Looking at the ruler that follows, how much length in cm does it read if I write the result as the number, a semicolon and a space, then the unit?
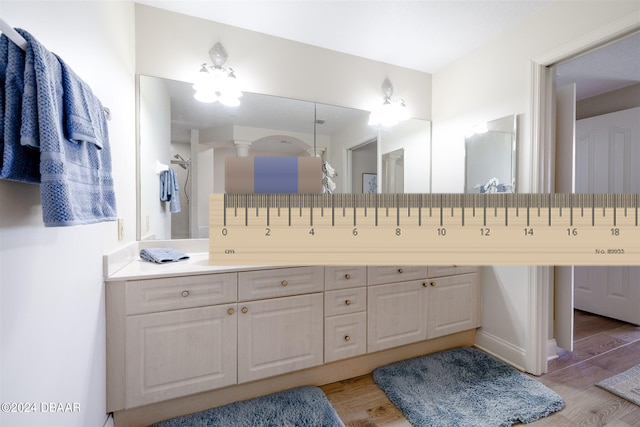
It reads 4.5; cm
